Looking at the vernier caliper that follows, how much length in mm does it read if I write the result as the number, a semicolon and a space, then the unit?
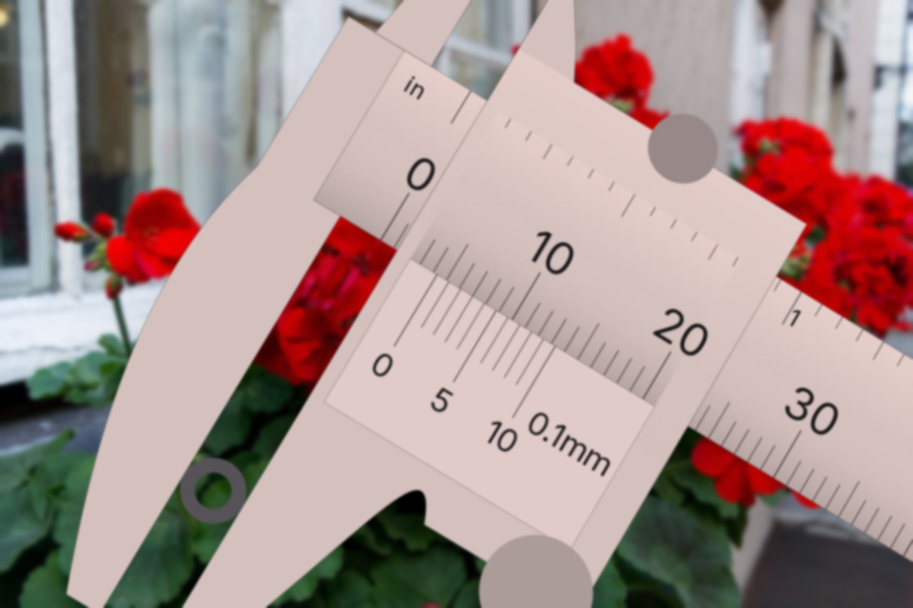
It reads 4.3; mm
